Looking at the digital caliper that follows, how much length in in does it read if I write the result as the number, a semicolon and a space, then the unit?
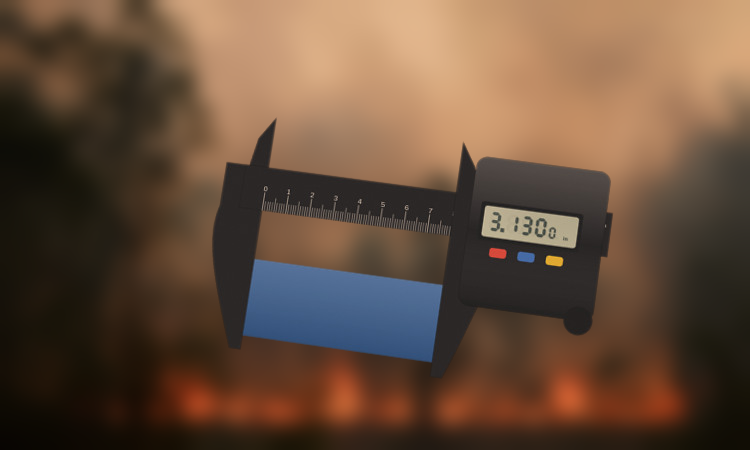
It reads 3.1300; in
